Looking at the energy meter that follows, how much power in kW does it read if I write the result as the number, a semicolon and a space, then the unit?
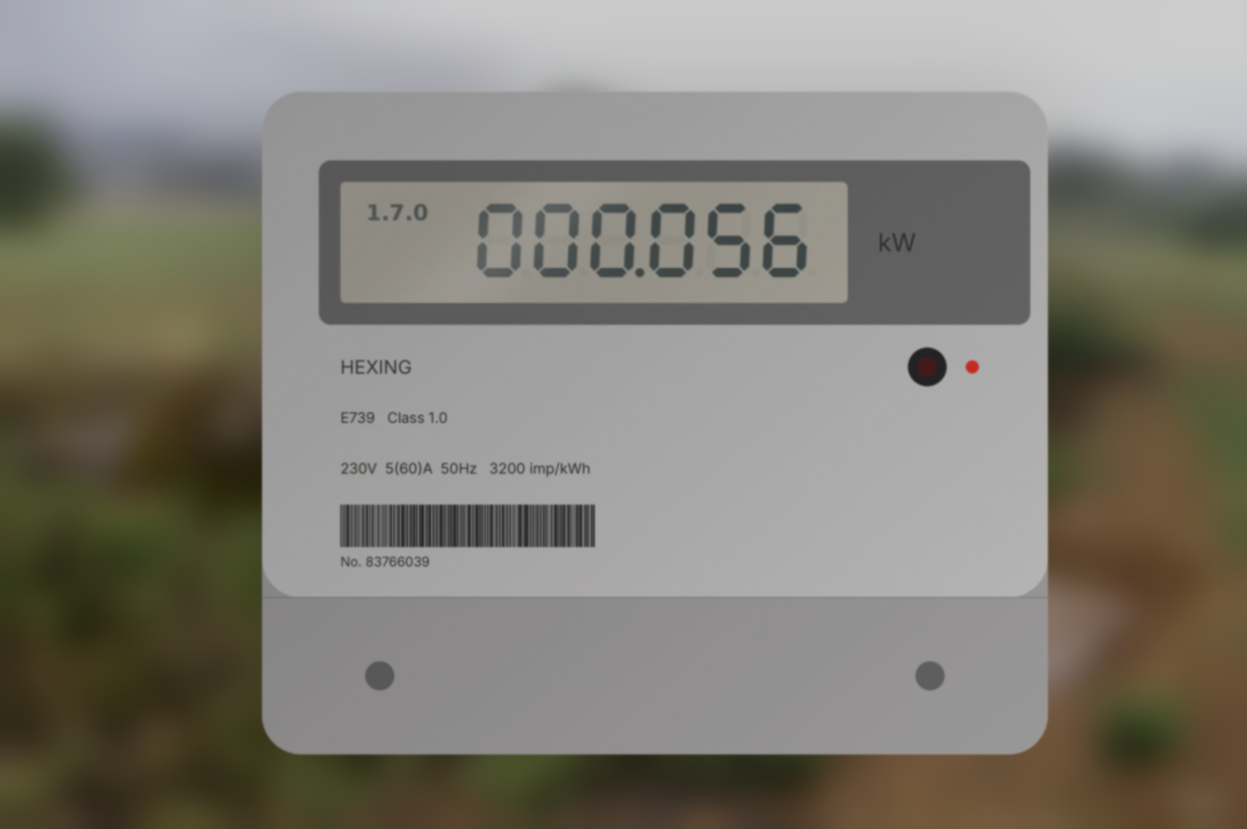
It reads 0.056; kW
